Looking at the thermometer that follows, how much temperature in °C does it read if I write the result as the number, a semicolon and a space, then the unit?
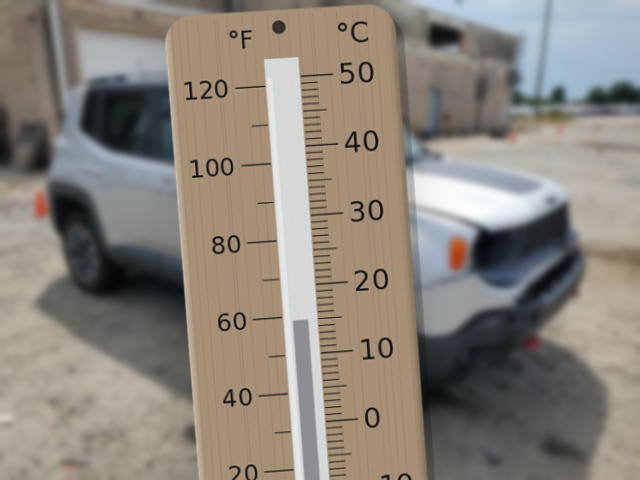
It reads 15; °C
